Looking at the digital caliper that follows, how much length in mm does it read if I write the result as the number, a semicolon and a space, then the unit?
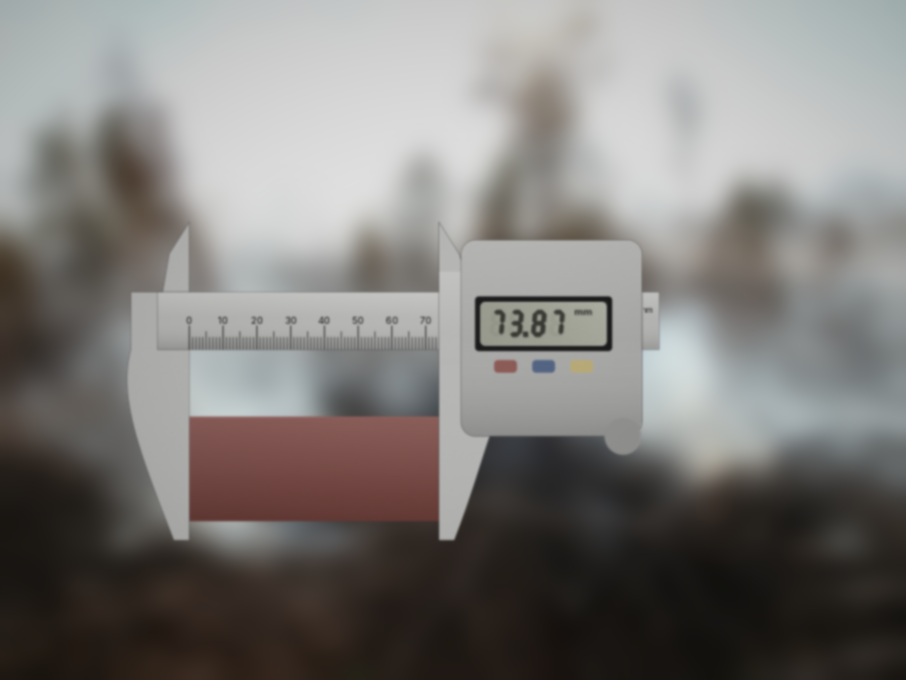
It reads 73.87; mm
